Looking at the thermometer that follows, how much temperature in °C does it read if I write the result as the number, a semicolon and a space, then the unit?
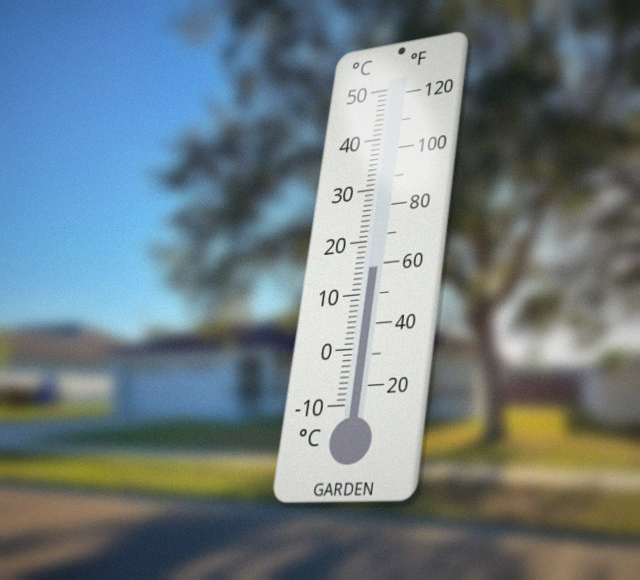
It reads 15; °C
